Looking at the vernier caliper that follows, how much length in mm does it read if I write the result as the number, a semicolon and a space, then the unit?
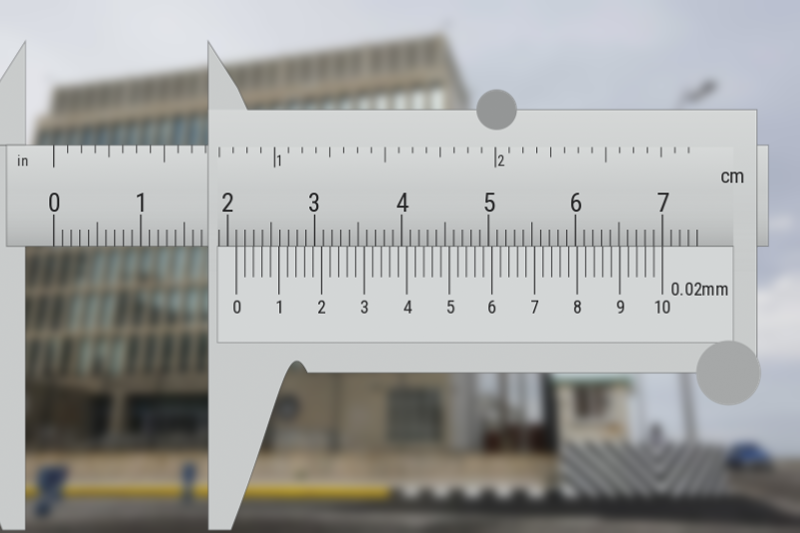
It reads 21.0; mm
